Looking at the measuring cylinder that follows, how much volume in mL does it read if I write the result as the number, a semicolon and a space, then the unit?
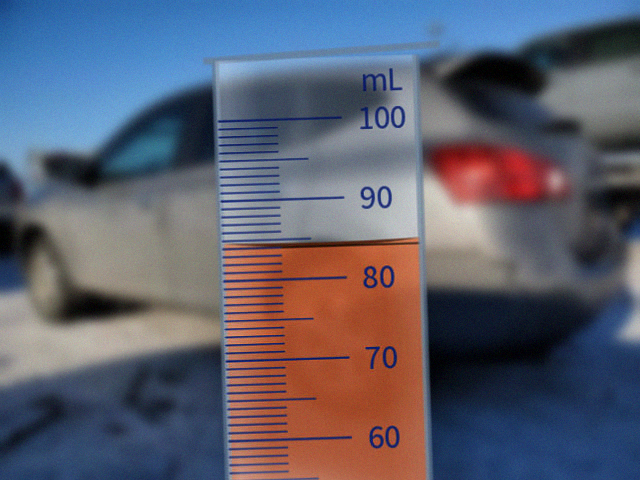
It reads 84; mL
